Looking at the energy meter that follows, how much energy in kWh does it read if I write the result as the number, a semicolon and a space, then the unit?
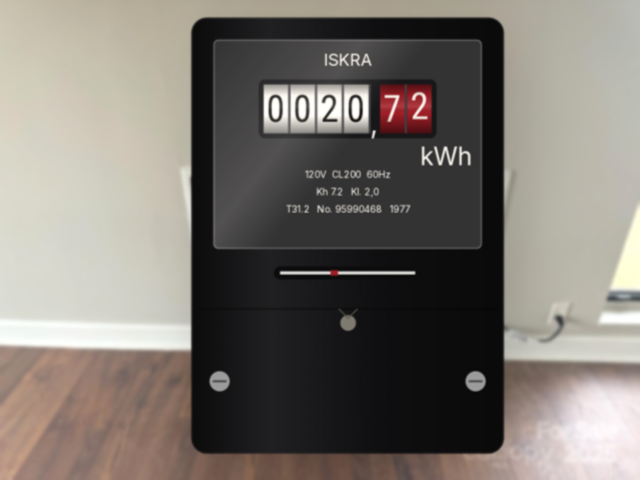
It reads 20.72; kWh
